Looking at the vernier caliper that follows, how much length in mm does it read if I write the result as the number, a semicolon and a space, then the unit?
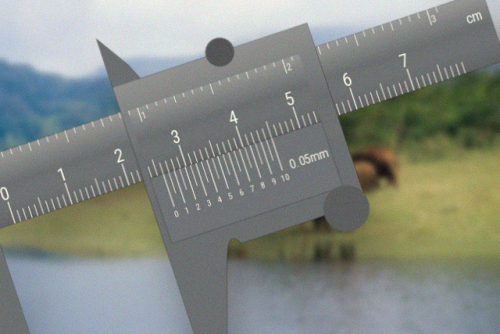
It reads 26.0; mm
